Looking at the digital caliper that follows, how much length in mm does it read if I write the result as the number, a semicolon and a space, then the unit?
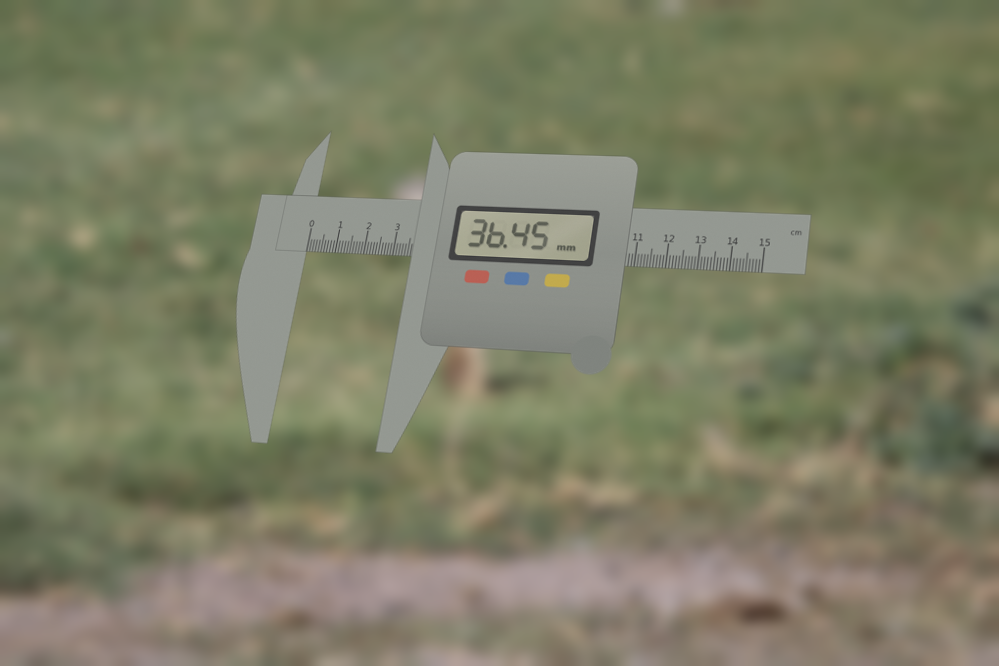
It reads 36.45; mm
